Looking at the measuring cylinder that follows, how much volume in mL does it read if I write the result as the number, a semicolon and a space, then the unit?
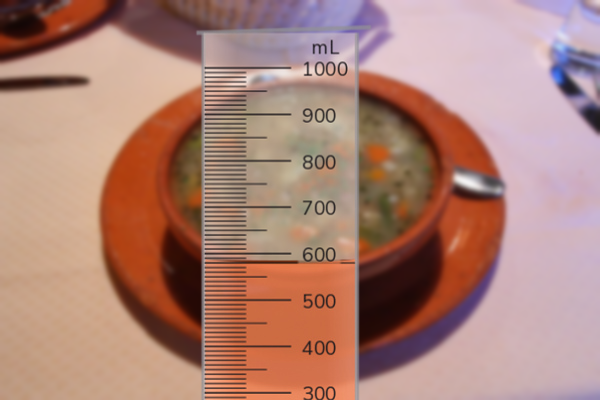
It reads 580; mL
